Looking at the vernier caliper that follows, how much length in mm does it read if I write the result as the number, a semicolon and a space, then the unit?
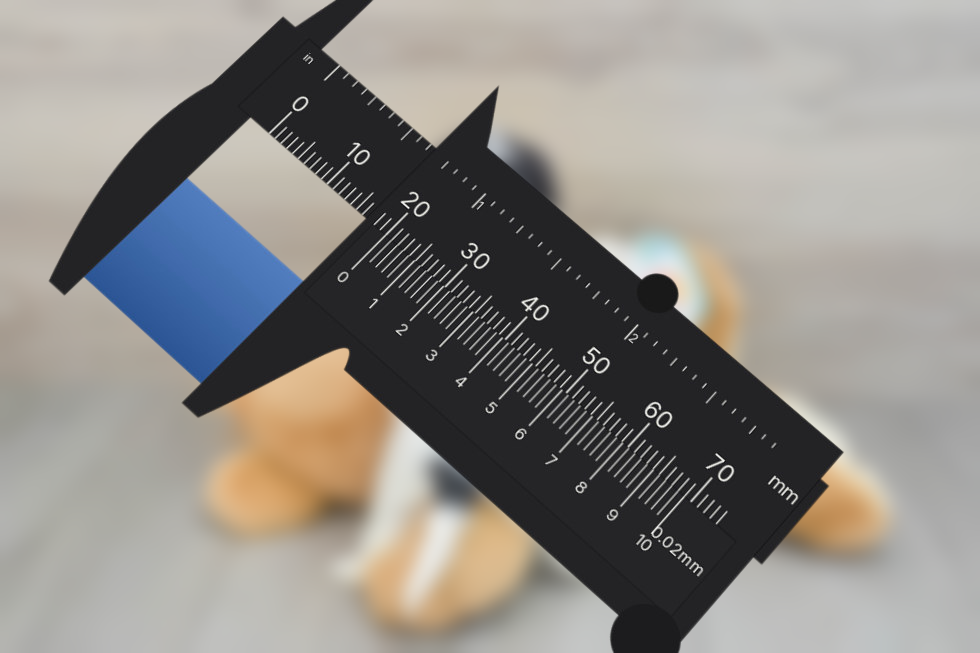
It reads 20.0; mm
